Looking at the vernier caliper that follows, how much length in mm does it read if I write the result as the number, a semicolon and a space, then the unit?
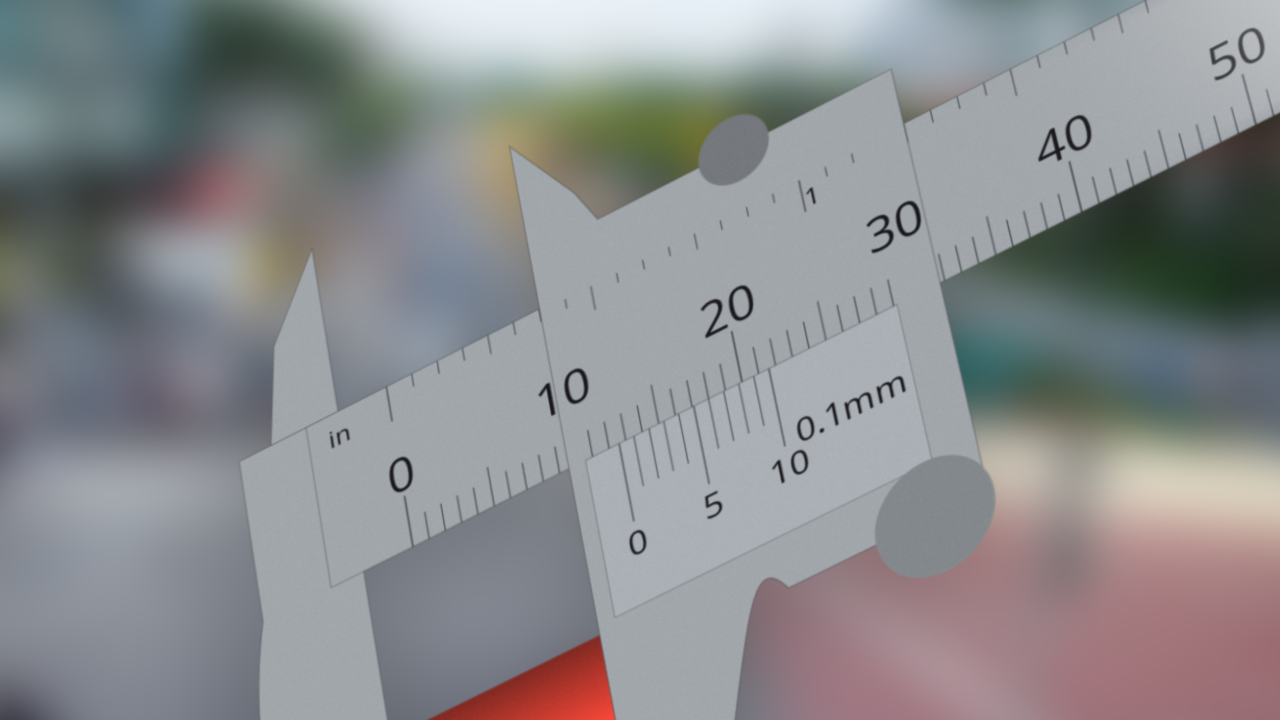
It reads 12.6; mm
